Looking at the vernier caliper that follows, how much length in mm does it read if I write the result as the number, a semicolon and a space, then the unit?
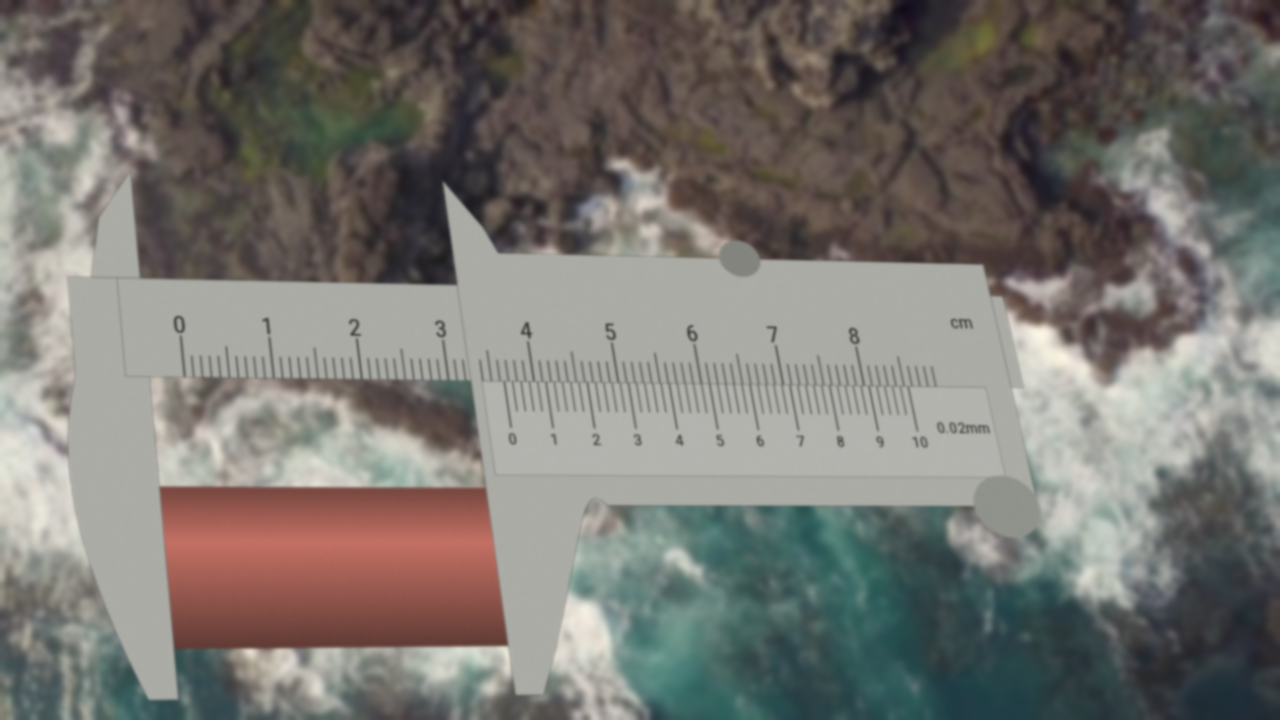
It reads 36.5; mm
